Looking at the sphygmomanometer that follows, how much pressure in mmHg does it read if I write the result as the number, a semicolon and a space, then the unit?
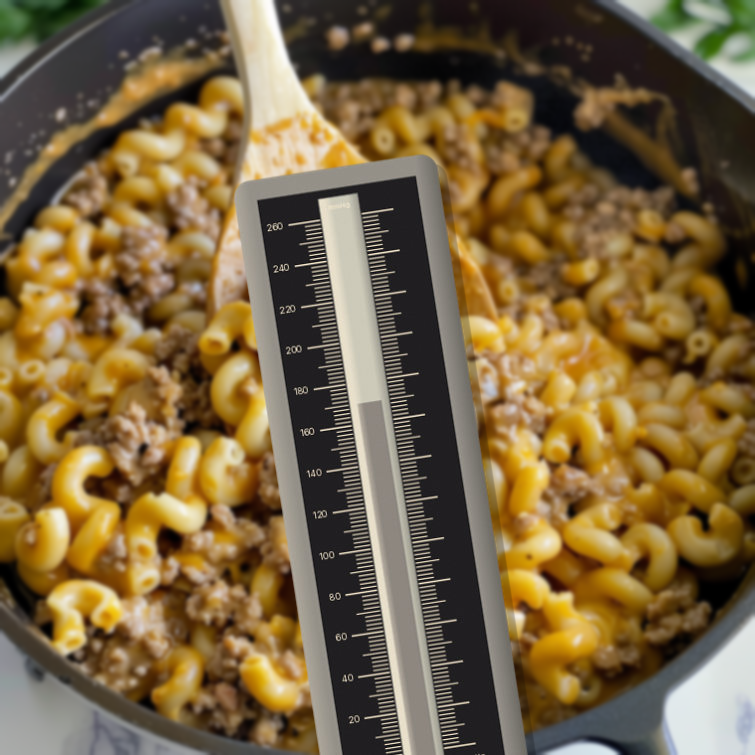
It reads 170; mmHg
